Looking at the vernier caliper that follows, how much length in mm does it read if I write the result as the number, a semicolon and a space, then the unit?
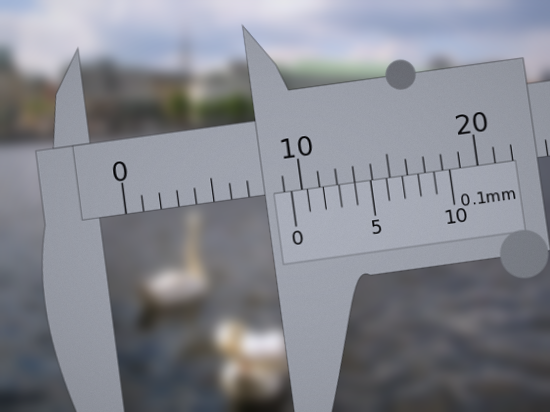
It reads 9.4; mm
